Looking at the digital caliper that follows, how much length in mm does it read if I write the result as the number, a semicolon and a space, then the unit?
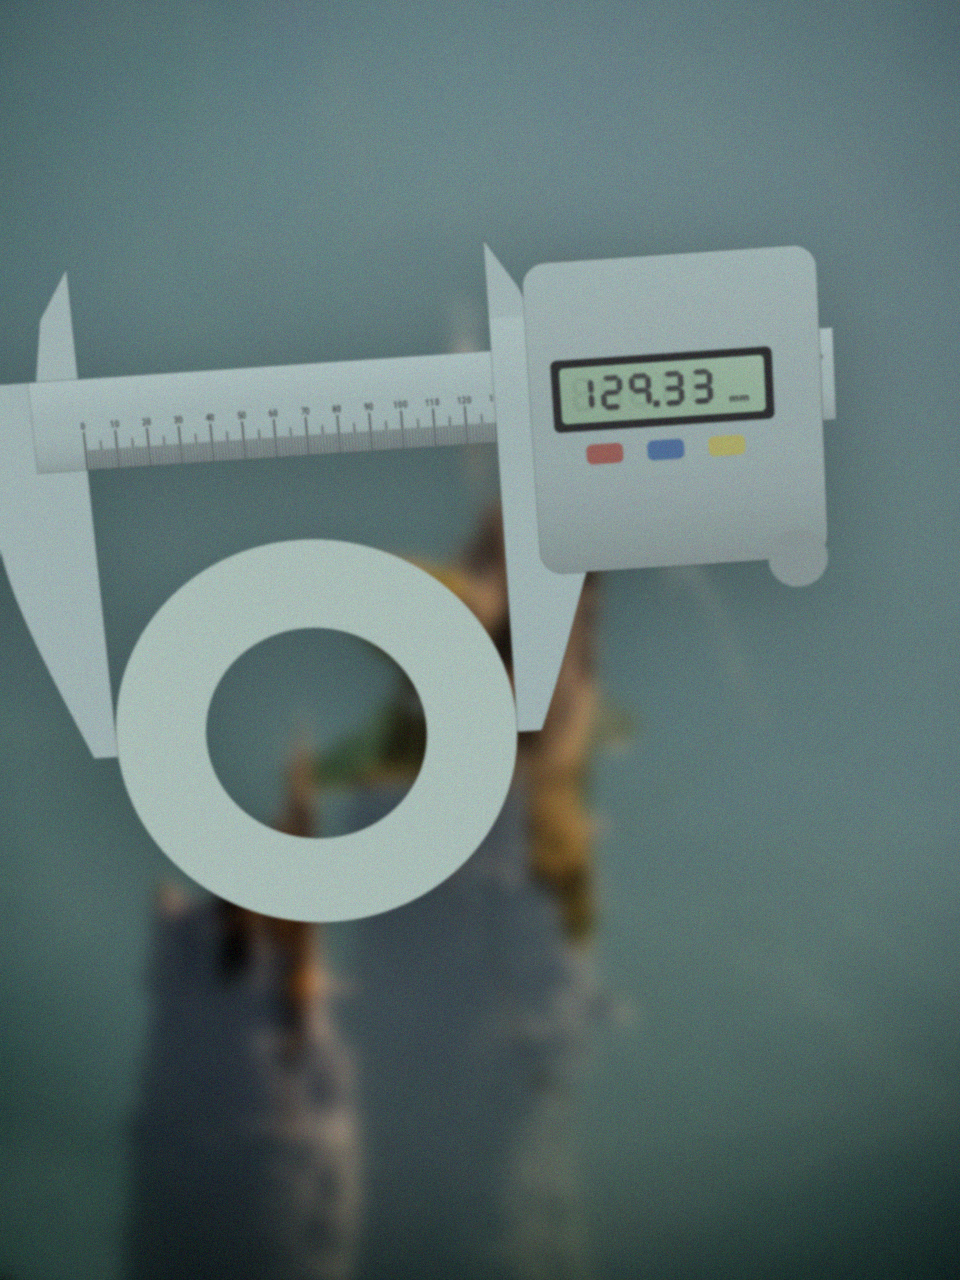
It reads 129.33; mm
